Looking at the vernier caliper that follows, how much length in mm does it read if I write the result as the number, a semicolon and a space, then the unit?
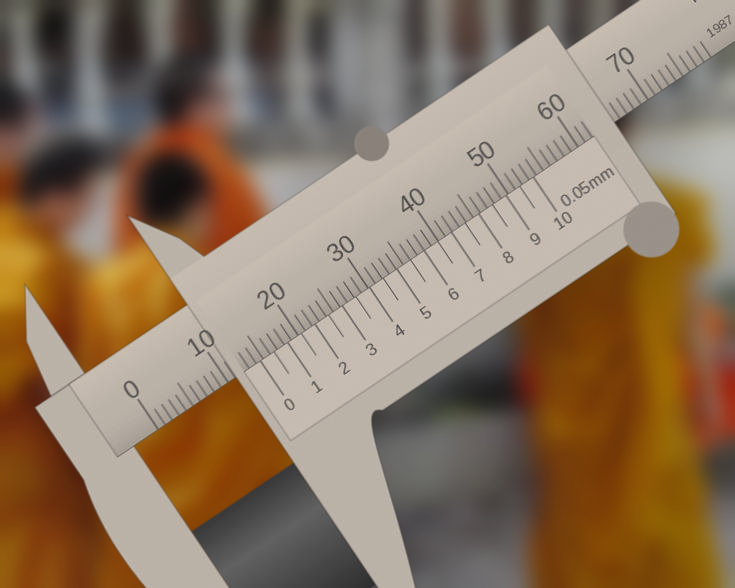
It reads 14.6; mm
